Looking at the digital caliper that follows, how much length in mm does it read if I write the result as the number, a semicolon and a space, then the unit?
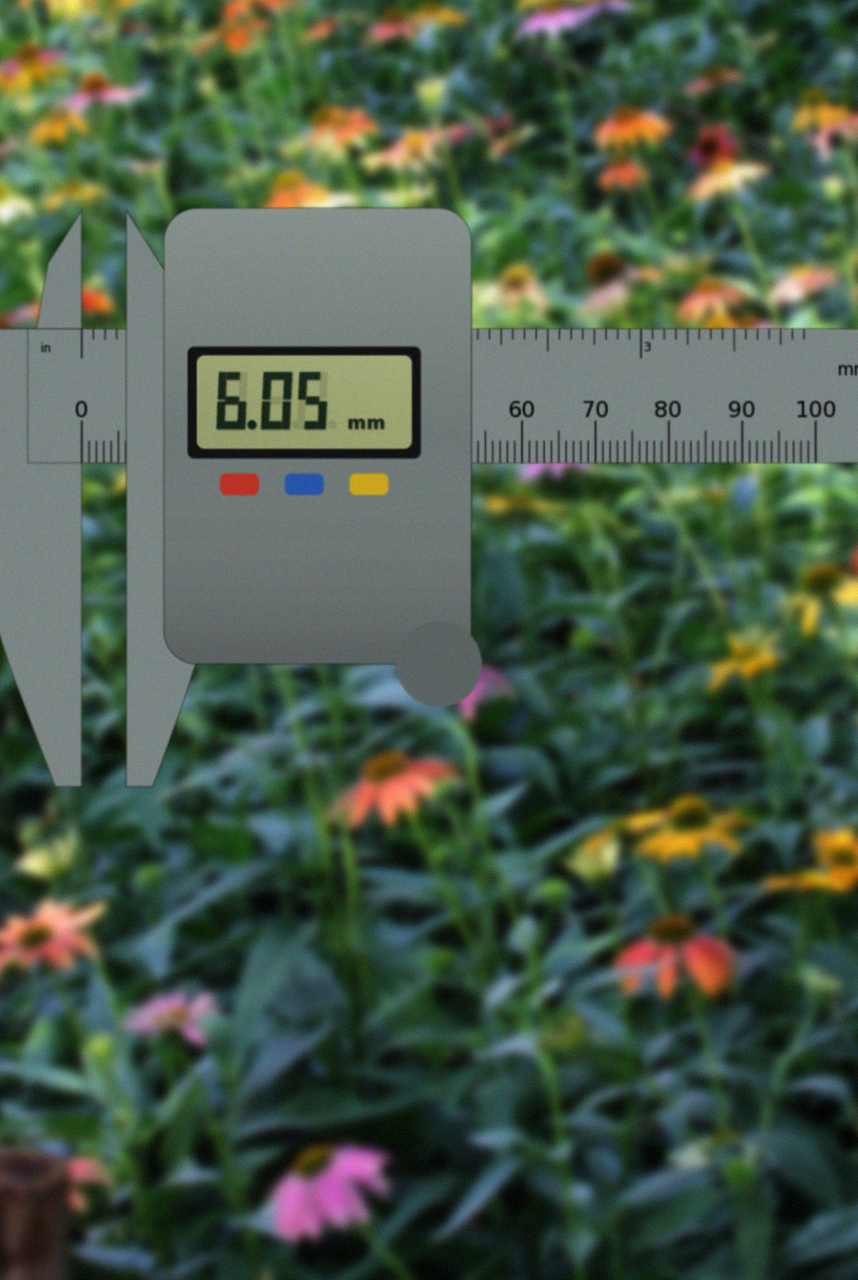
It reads 6.05; mm
